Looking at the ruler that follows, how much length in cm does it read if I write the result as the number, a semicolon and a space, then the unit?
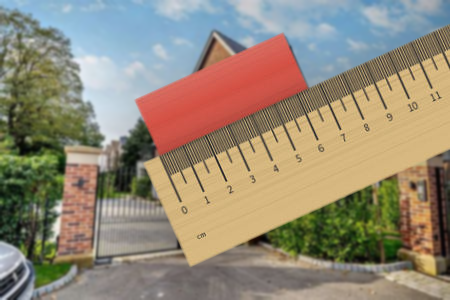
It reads 6.5; cm
